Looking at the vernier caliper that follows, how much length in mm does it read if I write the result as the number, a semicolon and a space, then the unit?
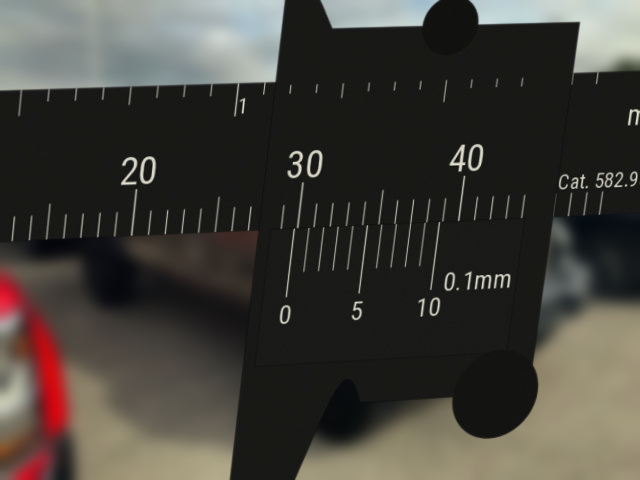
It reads 29.8; mm
